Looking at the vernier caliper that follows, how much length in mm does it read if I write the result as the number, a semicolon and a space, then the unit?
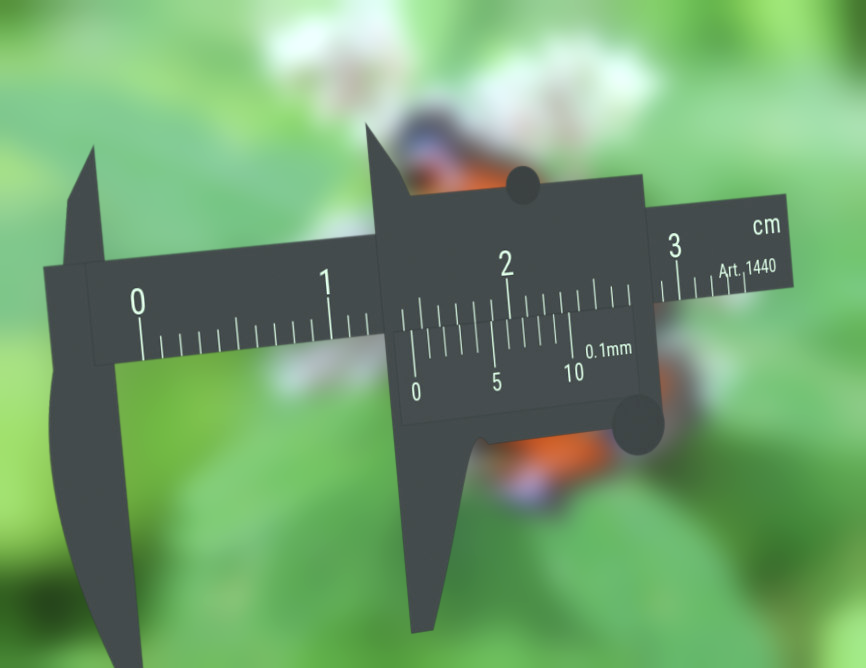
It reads 14.4; mm
